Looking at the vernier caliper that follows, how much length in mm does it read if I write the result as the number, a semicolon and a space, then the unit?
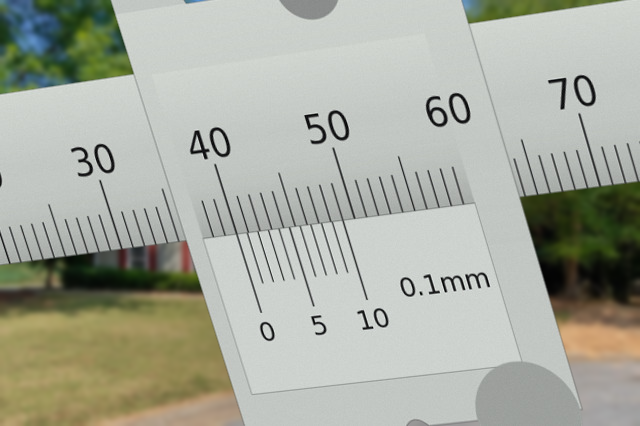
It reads 40.0; mm
